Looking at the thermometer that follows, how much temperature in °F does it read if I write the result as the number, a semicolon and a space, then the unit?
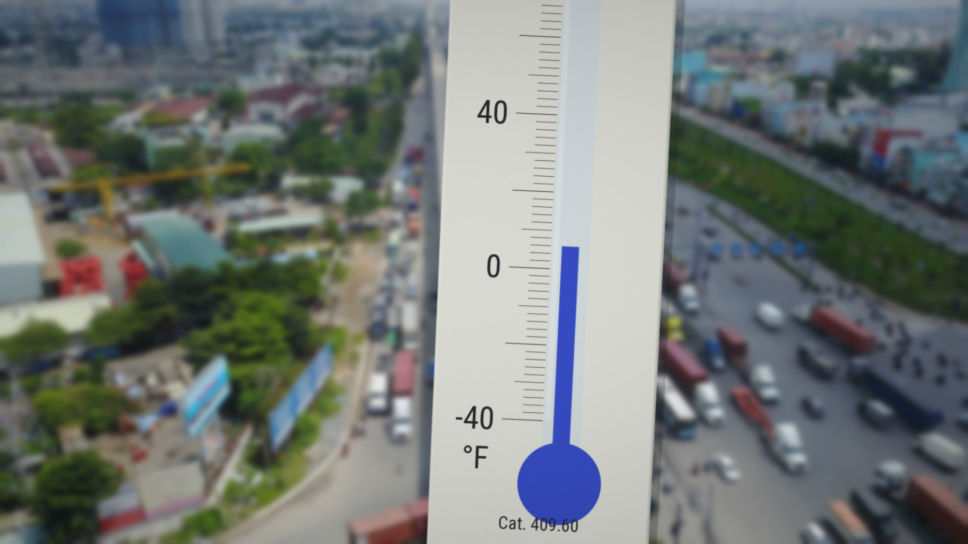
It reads 6; °F
